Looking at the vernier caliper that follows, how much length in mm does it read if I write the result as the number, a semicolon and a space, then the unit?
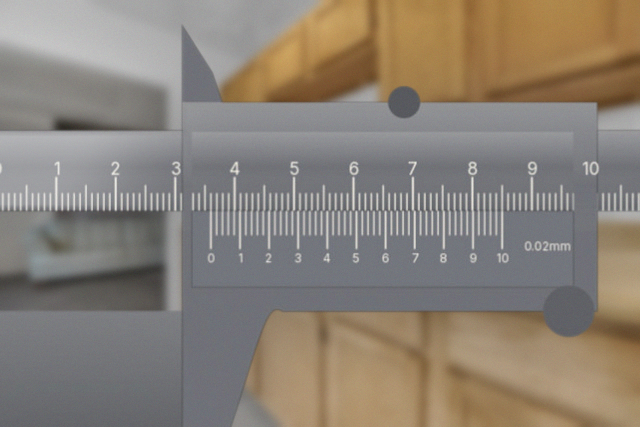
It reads 36.0; mm
